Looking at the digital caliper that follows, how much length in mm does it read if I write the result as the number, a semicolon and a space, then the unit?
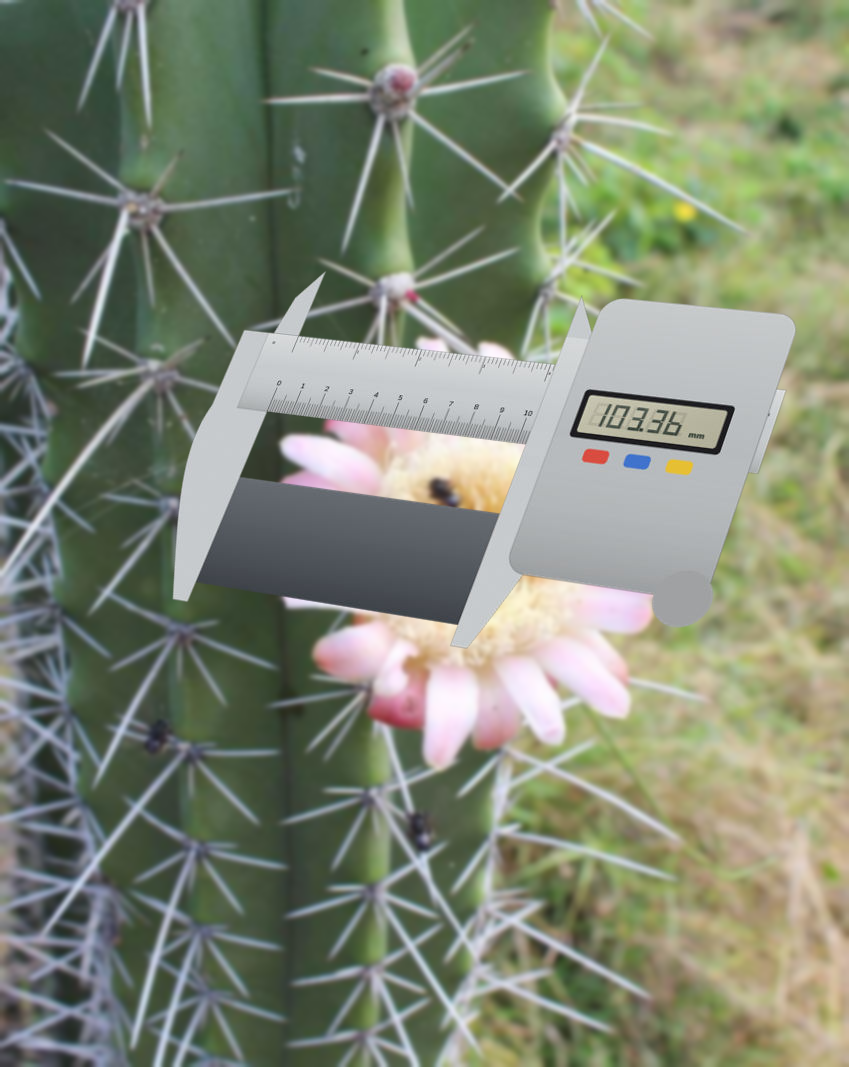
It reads 103.36; mm
